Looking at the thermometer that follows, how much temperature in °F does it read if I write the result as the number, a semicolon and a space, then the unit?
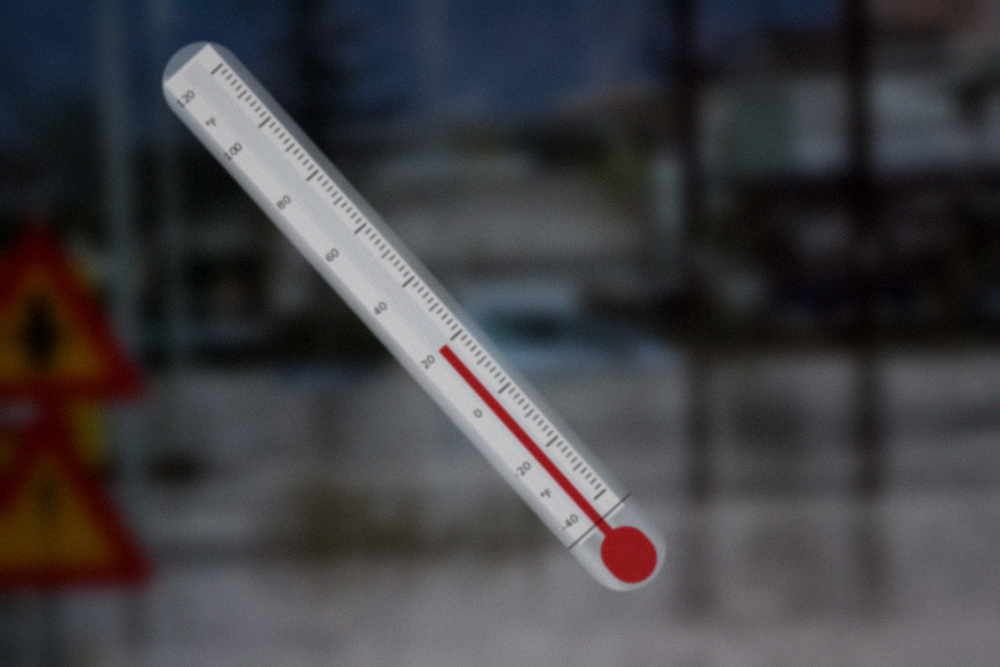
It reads 20; °F
